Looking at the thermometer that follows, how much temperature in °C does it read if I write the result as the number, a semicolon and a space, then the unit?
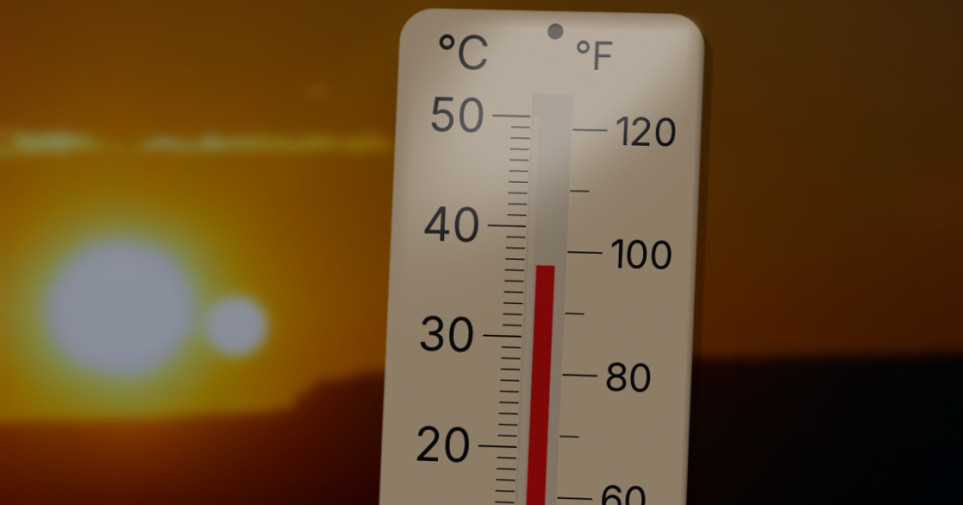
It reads 36.5; °C
